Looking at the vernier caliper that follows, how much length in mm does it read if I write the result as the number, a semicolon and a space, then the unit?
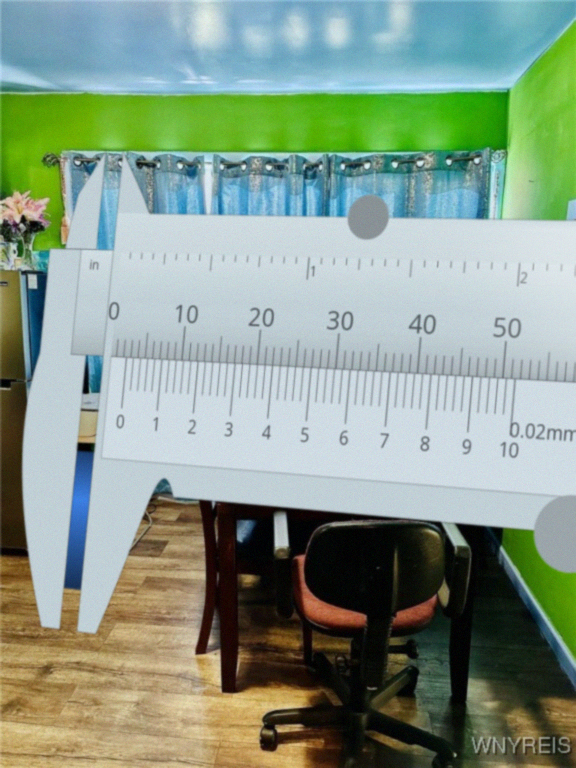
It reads 2.4; mm
